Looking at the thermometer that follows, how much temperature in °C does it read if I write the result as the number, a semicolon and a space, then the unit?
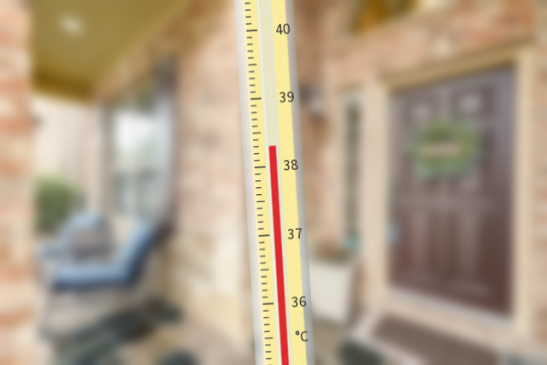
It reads 38.3; °C
